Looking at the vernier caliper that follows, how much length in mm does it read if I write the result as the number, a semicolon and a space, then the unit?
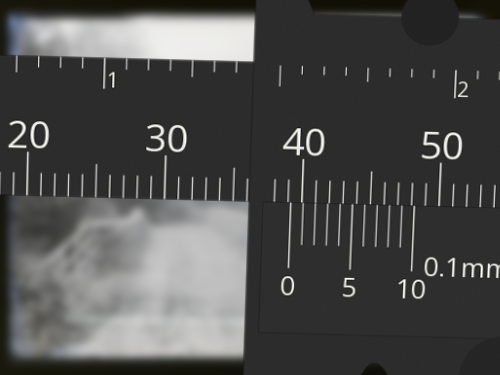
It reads 39.2; mm
